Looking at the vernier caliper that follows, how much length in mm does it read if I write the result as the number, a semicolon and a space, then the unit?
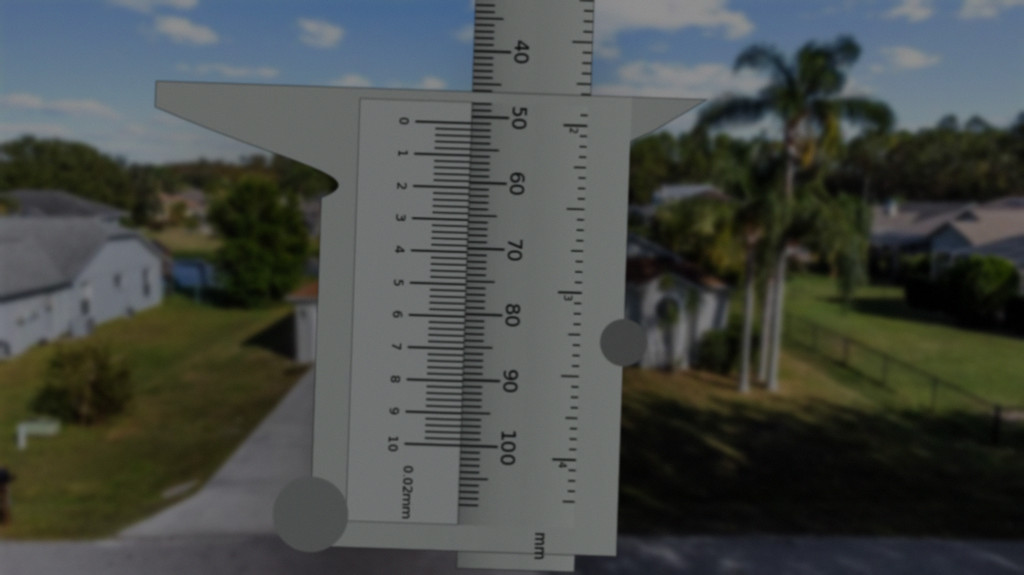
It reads 51.0; mm
